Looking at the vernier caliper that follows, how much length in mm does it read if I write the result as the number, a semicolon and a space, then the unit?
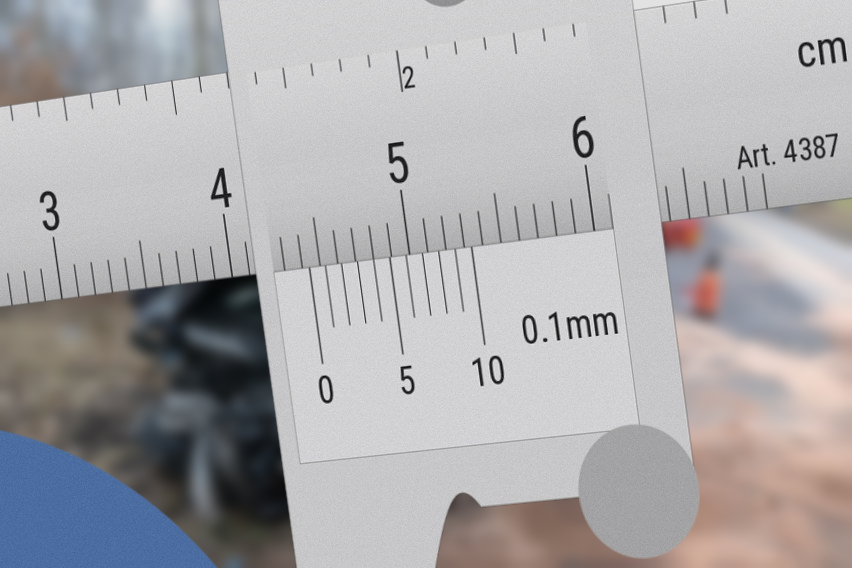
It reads 44.4; mm
